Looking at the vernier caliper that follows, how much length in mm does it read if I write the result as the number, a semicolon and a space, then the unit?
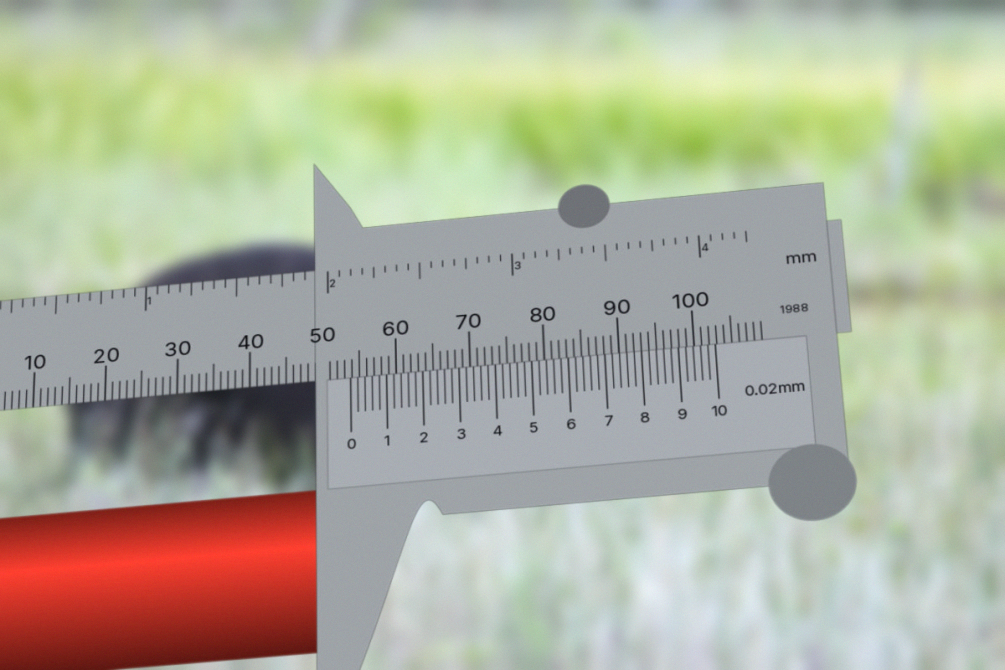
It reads 53.8; mm
